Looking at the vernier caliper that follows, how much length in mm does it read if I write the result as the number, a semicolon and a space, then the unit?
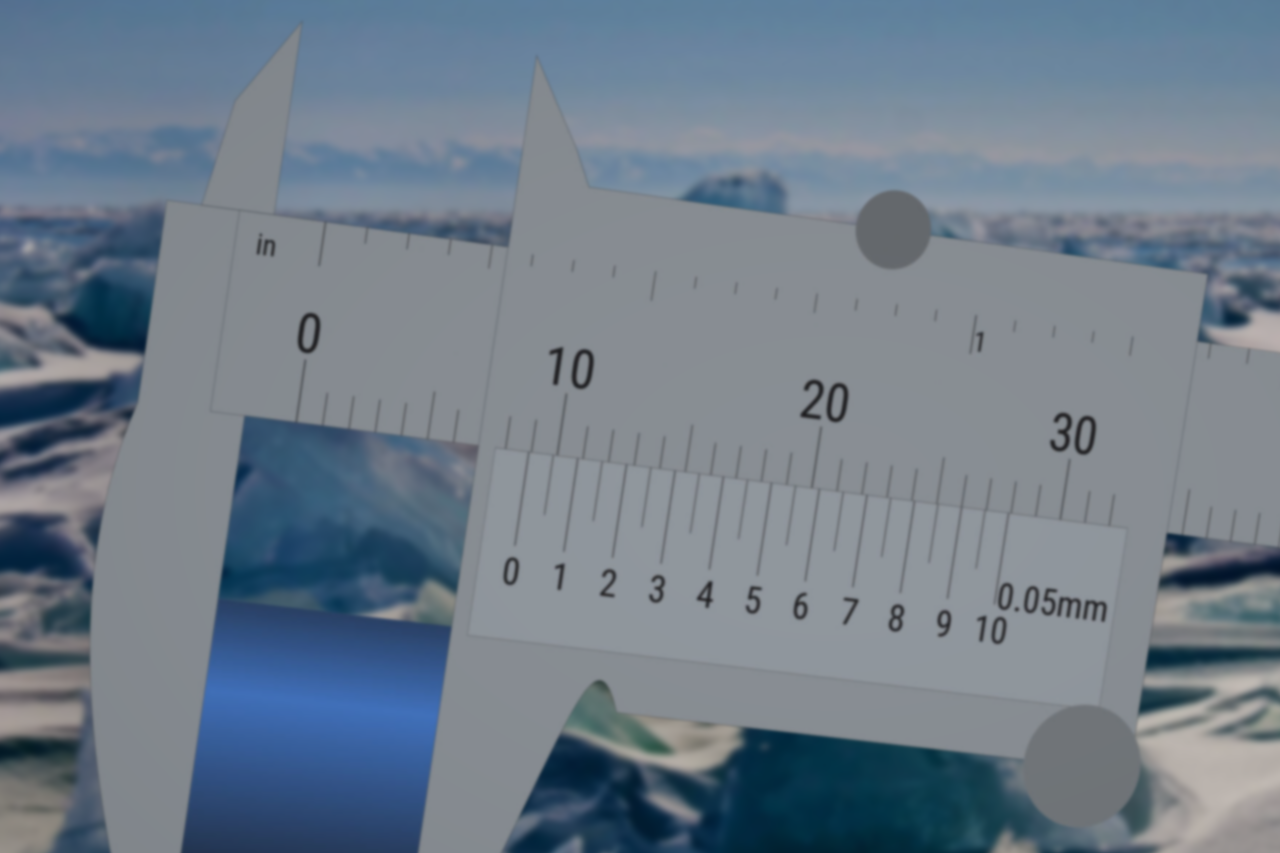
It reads 8.9; mm
